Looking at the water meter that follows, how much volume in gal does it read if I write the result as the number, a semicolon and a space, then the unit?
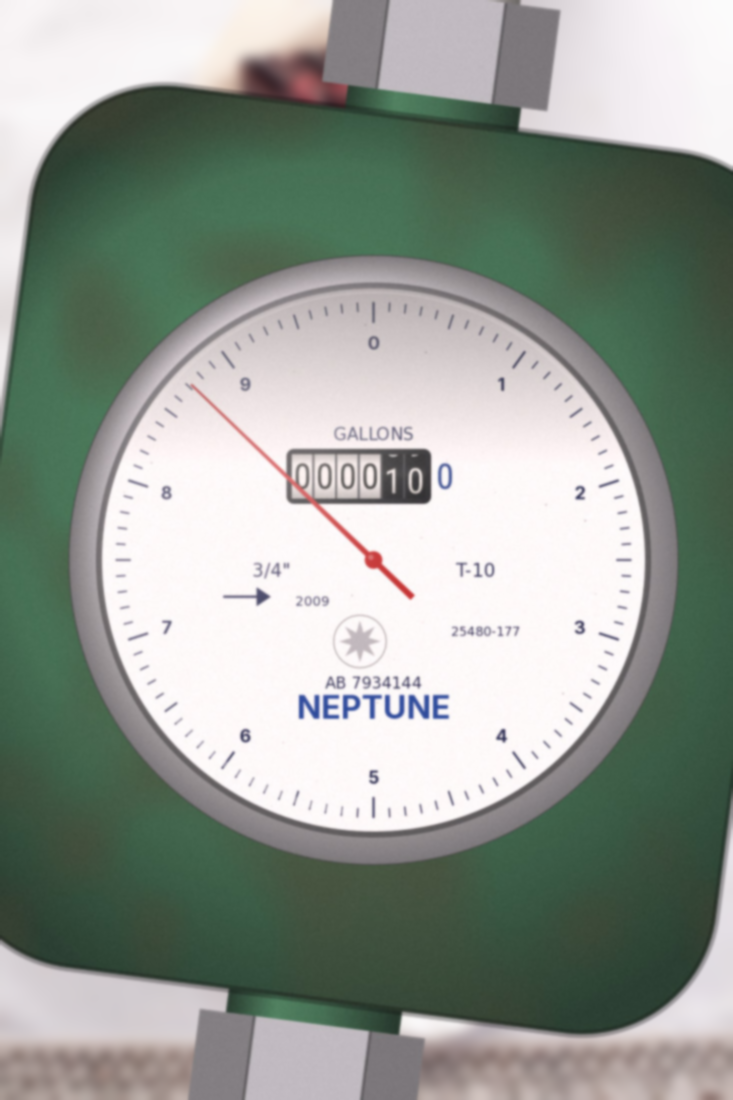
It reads 98.7; gal
